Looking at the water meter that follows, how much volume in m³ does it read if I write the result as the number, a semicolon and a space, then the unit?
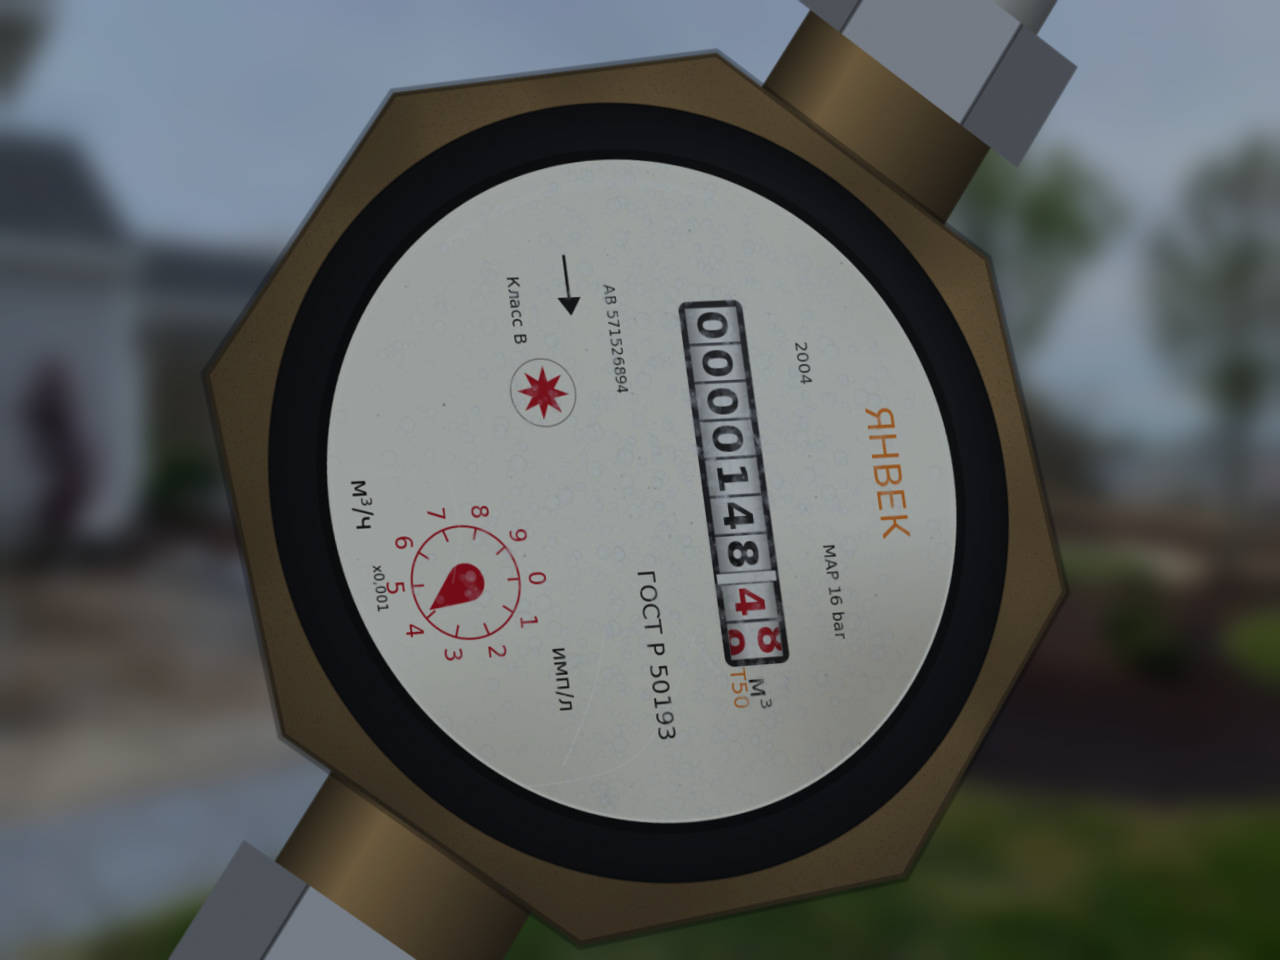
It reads 148.484; m³
